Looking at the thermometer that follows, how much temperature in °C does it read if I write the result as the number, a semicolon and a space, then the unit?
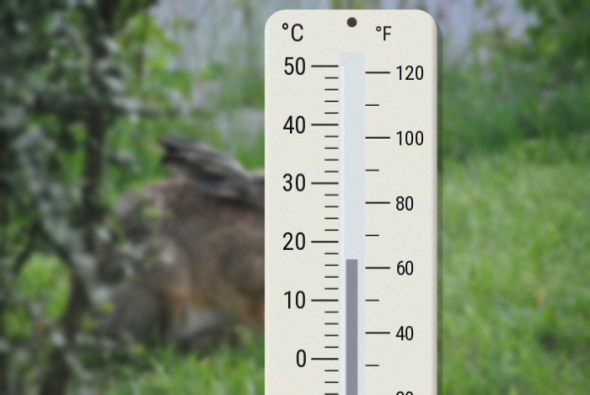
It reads 17; °C
